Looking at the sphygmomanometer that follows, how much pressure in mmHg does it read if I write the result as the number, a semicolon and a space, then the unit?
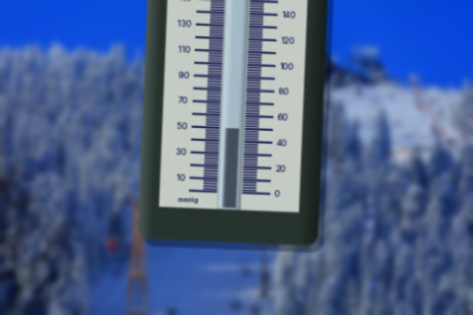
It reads 50; mmHg
